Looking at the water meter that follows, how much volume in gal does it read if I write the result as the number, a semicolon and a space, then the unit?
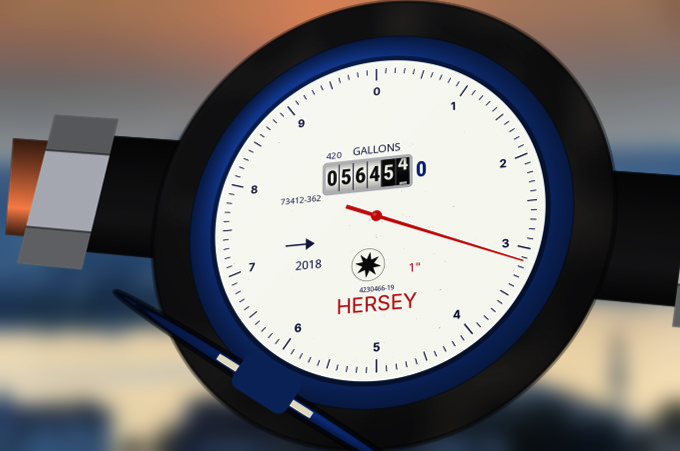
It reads 564543.1; gal
